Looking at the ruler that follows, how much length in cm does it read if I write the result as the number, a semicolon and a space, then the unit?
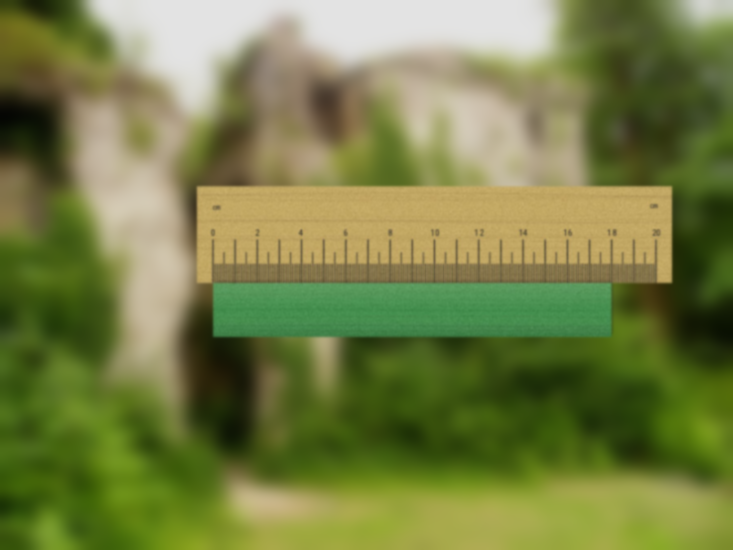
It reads 18; cm
